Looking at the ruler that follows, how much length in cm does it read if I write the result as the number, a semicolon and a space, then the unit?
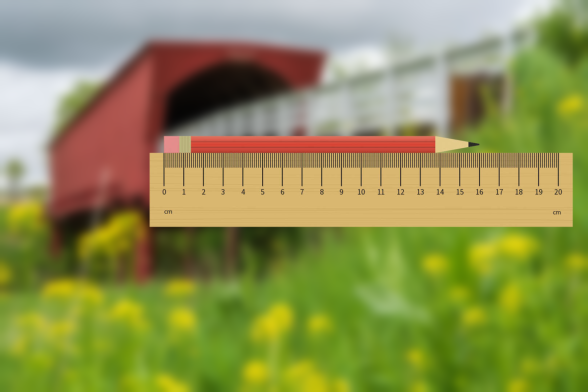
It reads 16; cm
